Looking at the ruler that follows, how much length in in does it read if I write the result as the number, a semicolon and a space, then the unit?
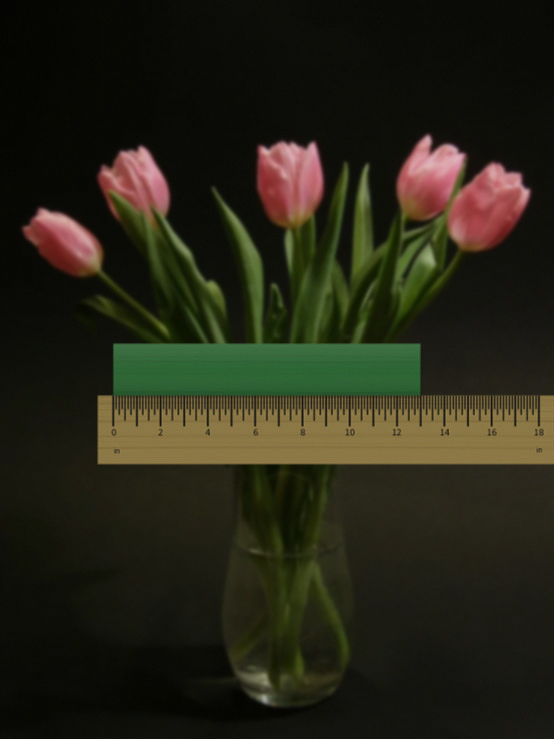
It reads 13; in
